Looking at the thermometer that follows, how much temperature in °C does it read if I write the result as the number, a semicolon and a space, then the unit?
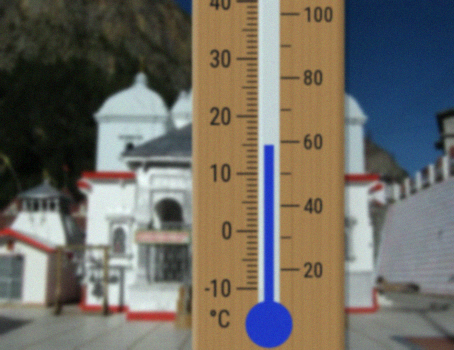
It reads 15; °C
